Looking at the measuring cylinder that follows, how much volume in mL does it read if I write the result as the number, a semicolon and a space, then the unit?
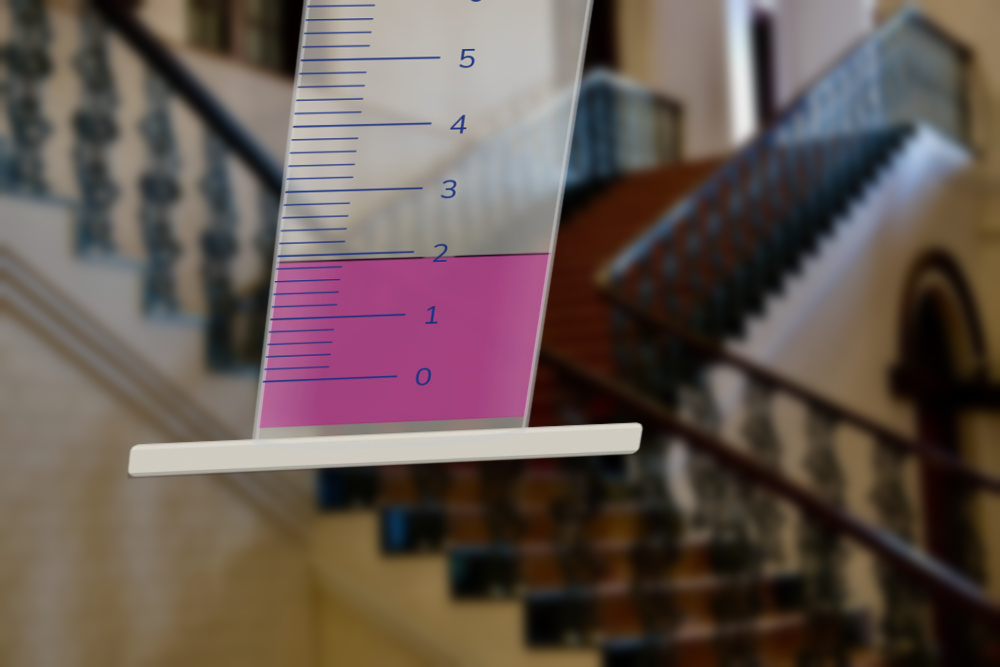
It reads 1.9; mL
